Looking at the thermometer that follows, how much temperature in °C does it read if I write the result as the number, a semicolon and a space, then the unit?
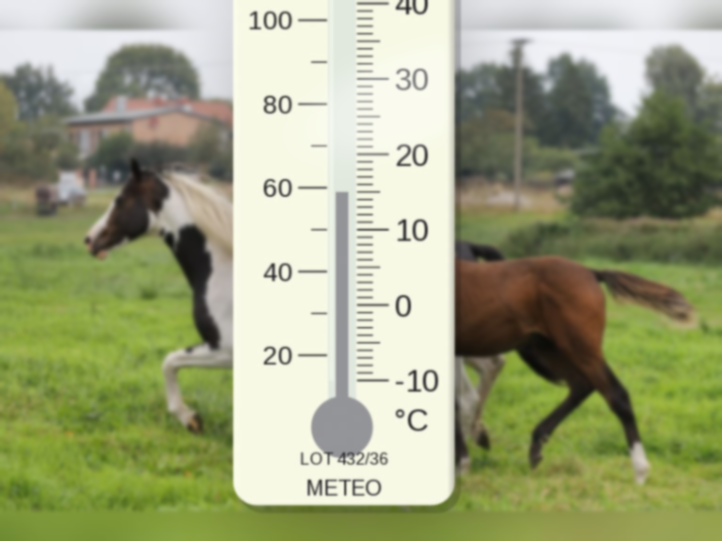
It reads 15; °C
